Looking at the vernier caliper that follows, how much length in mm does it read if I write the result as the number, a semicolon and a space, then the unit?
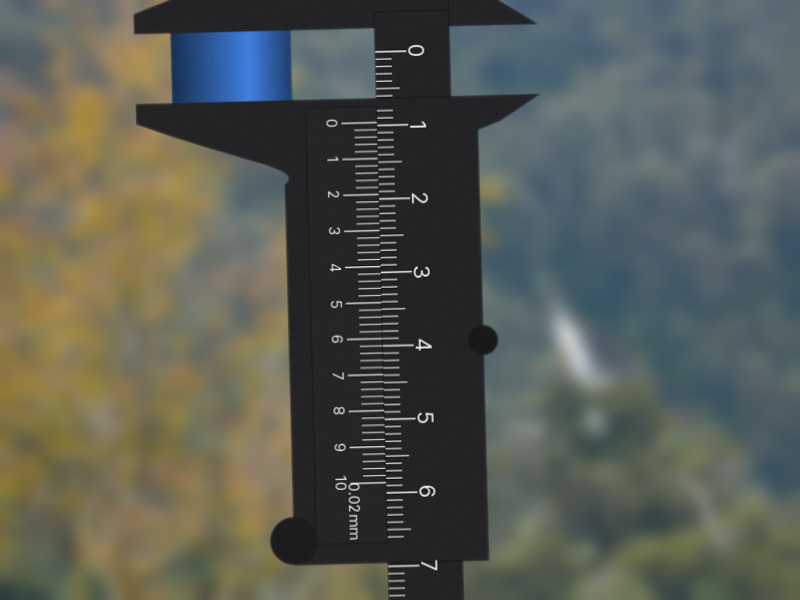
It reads 9.6; mm
